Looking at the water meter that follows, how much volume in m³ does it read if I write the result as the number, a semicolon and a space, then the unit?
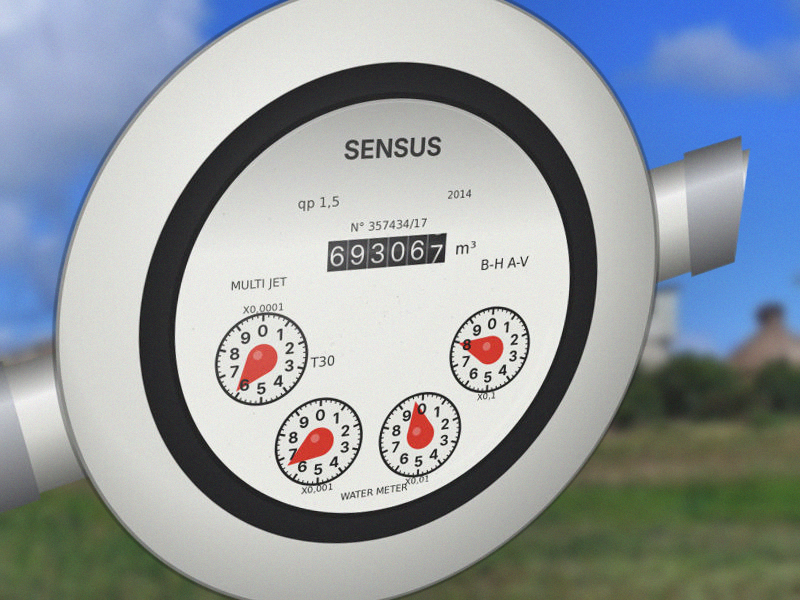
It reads 693066.7966; m³
